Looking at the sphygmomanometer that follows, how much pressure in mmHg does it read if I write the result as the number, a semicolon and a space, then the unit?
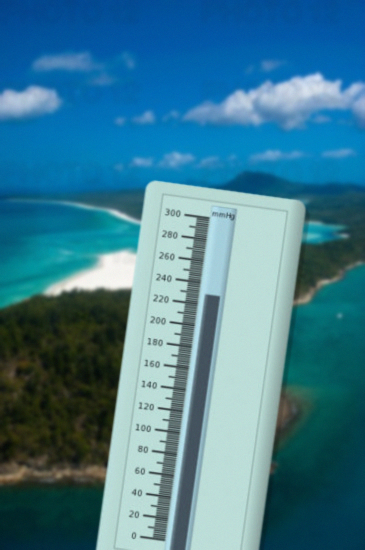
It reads 230; mmHg
